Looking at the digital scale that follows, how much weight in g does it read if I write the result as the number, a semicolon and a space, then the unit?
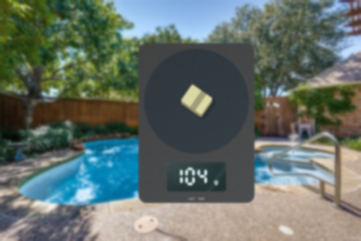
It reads 104; g
